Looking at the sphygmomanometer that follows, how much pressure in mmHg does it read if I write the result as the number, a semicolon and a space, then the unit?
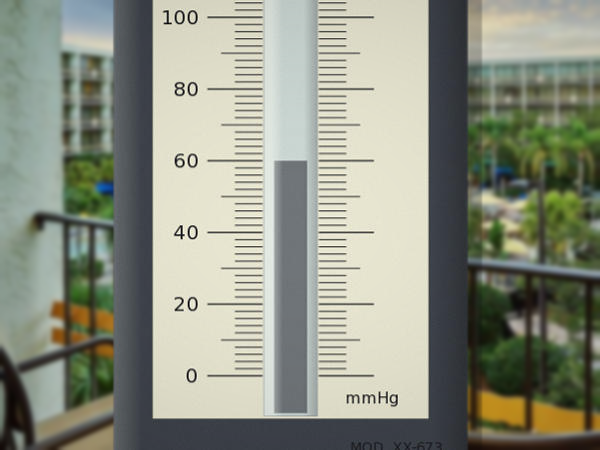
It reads 60; mmHg
